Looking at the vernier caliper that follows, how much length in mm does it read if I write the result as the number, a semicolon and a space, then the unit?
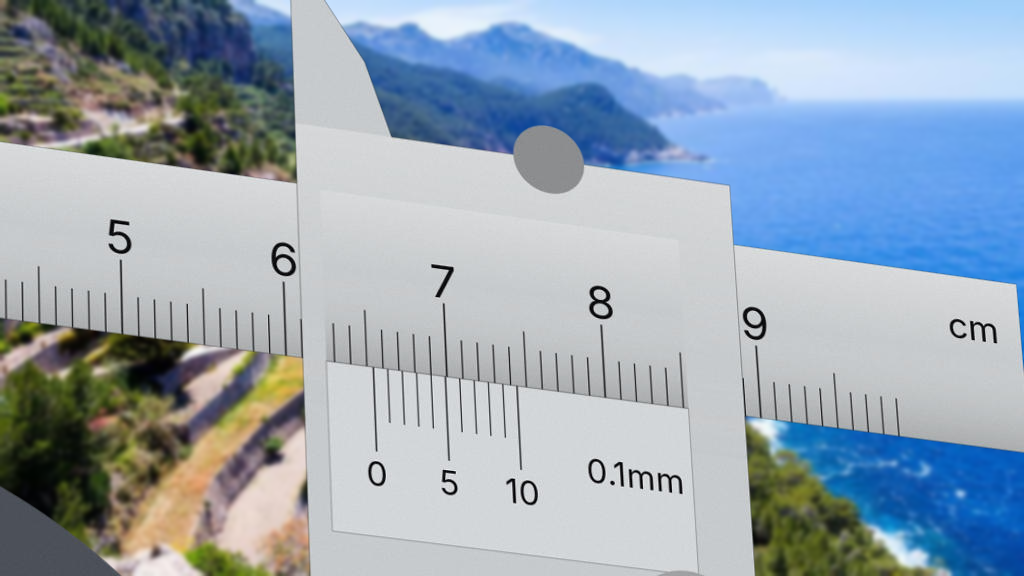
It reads 65.4; mm
